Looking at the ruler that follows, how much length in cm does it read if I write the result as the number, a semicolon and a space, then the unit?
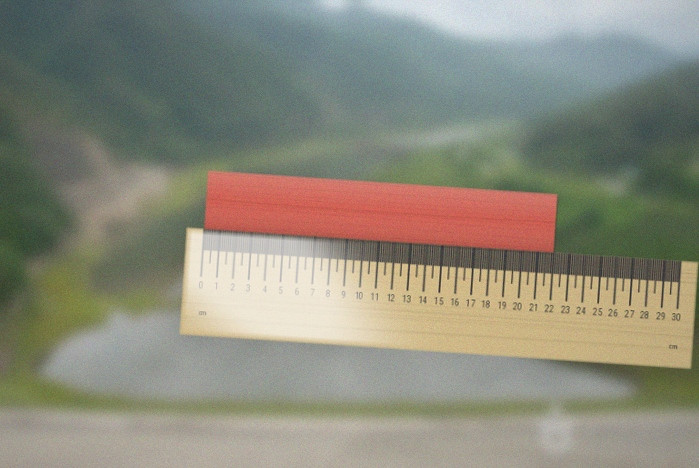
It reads 22; cm
